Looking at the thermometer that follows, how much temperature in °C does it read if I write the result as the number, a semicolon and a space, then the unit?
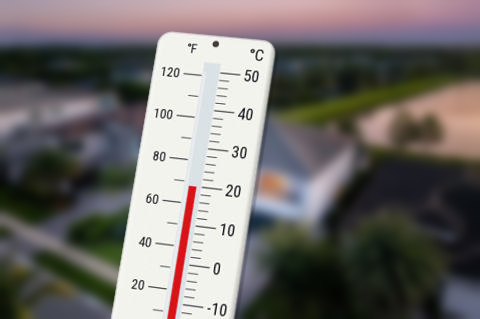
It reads 20; °C
